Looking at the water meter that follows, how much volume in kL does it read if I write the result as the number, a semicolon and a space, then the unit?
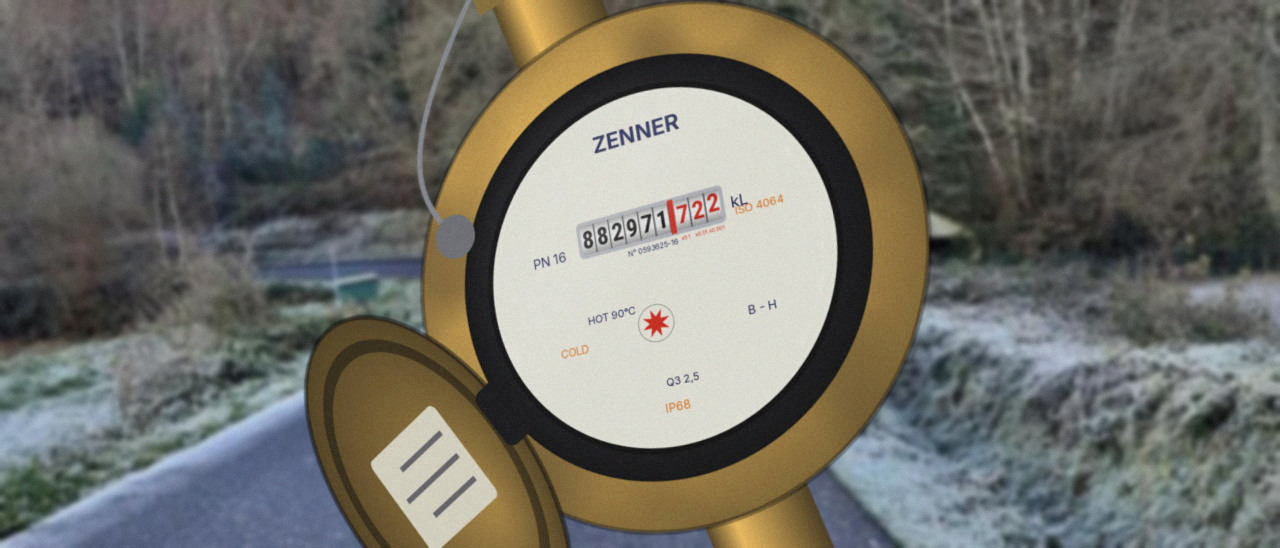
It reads 882971.722; kL
